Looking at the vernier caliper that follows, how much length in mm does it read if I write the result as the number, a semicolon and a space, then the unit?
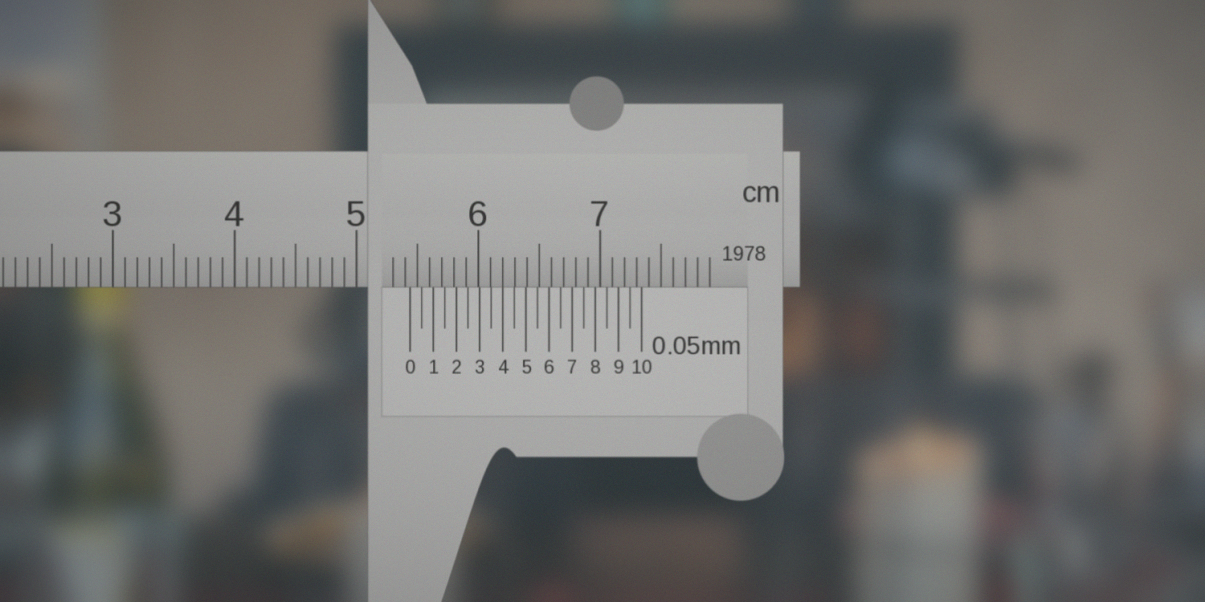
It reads 54.4; mm
